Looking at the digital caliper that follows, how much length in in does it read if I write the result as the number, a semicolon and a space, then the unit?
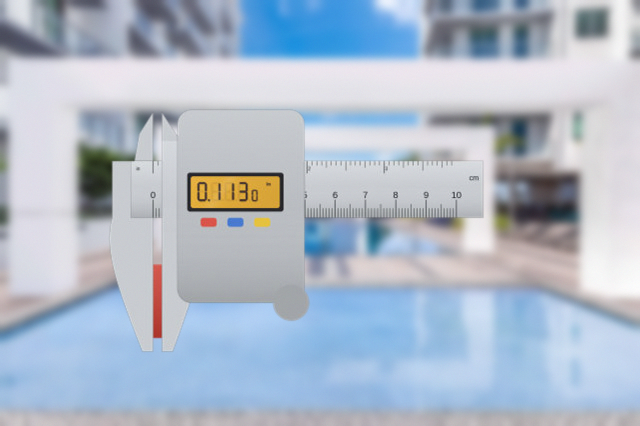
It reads 0.1130; in
